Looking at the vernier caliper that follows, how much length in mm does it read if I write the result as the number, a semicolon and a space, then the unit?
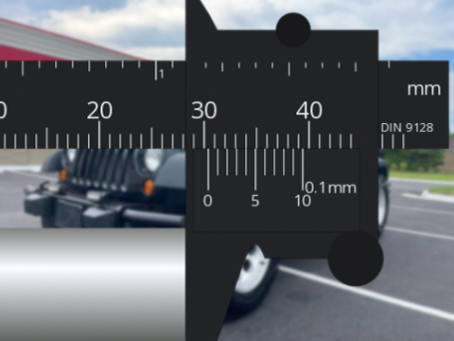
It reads 30.4; mm
